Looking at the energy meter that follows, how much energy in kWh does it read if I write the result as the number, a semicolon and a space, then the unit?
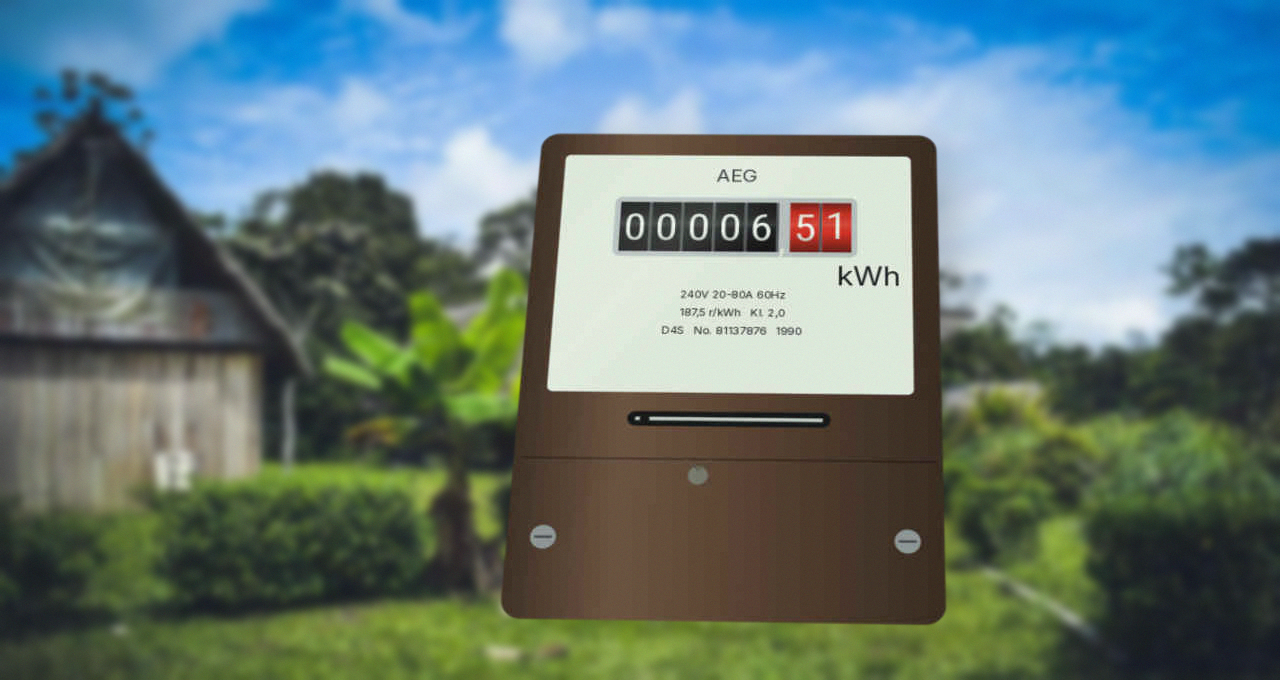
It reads 6.51; kWh
